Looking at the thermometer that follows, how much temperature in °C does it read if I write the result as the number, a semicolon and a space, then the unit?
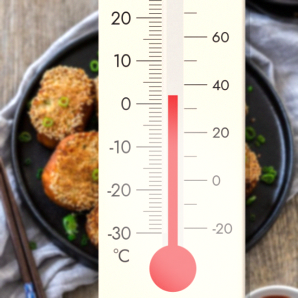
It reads 2; °C
